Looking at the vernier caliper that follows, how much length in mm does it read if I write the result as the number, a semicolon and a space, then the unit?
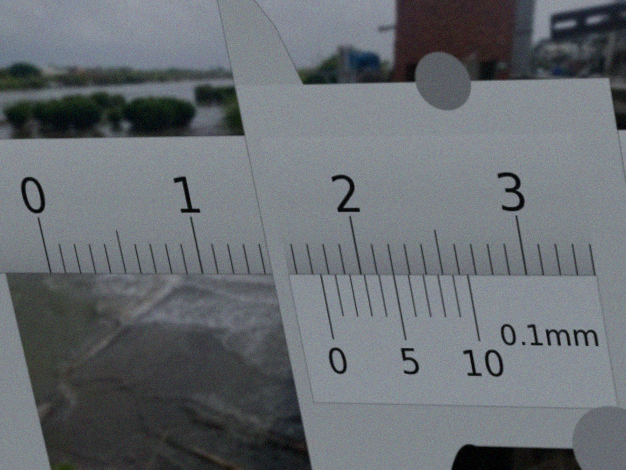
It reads 17.5; mm
